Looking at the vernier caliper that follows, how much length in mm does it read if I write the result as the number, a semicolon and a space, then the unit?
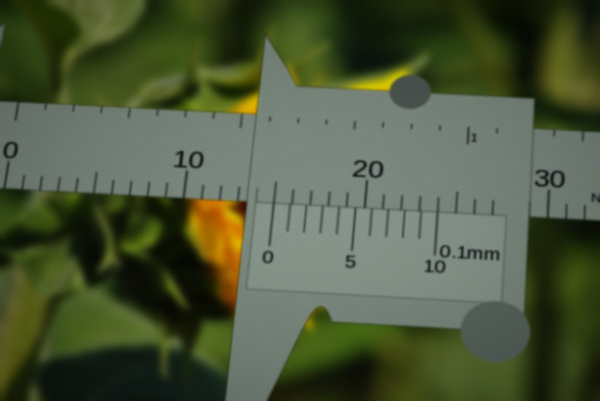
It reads 15.0; mm
